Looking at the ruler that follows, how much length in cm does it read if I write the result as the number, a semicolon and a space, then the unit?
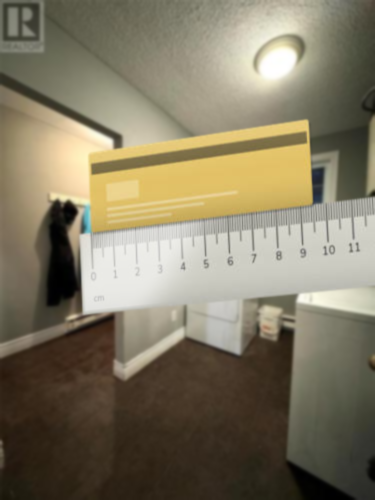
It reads 9.5; cm
